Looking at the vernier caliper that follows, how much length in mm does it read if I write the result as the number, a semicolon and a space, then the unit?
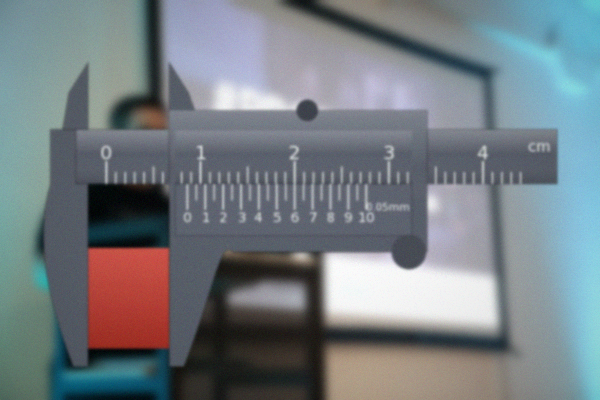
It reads 8.6; mm
